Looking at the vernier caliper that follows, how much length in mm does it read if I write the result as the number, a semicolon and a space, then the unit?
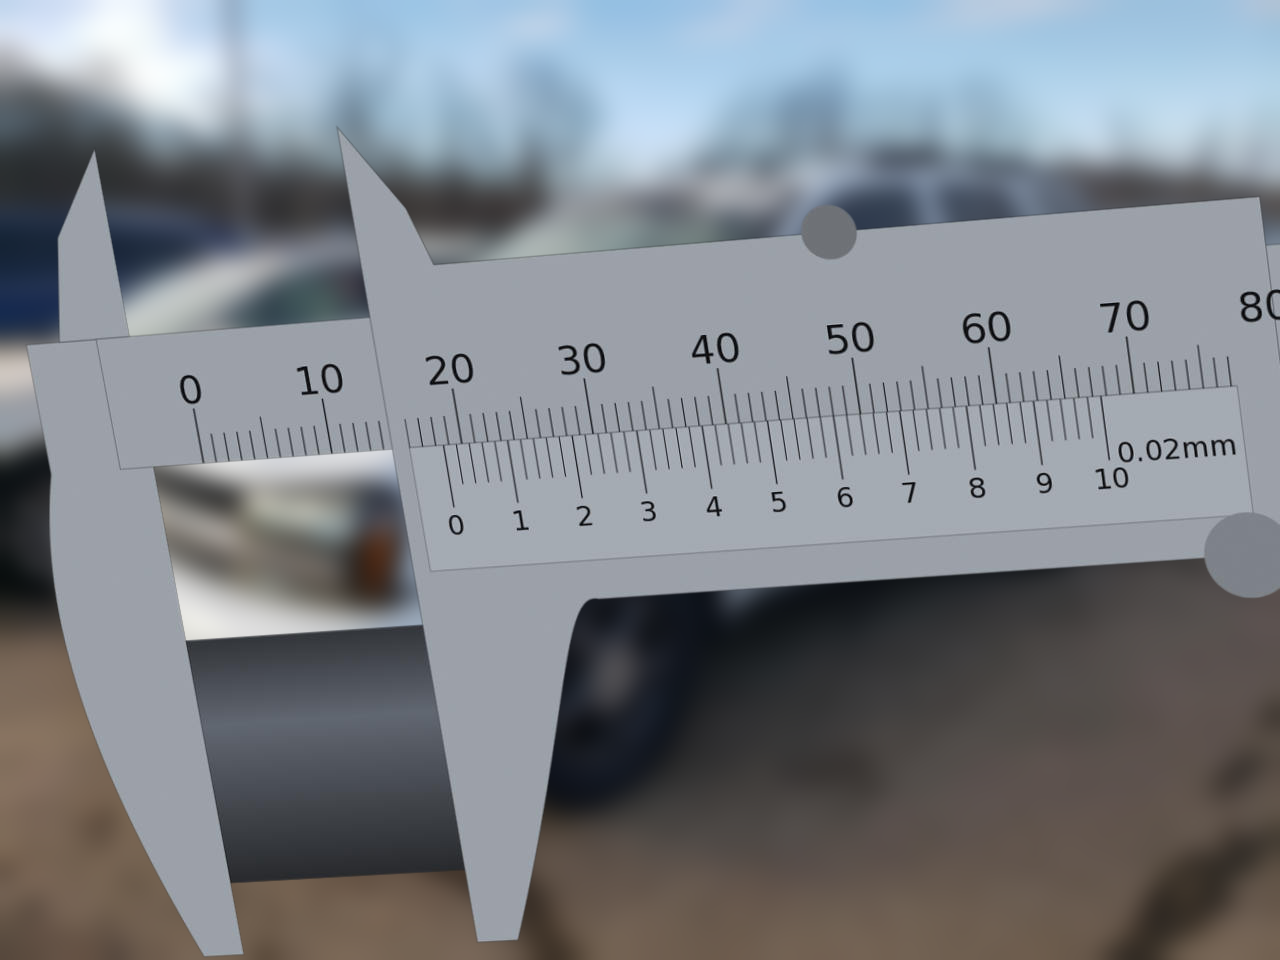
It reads 18.6; mm
